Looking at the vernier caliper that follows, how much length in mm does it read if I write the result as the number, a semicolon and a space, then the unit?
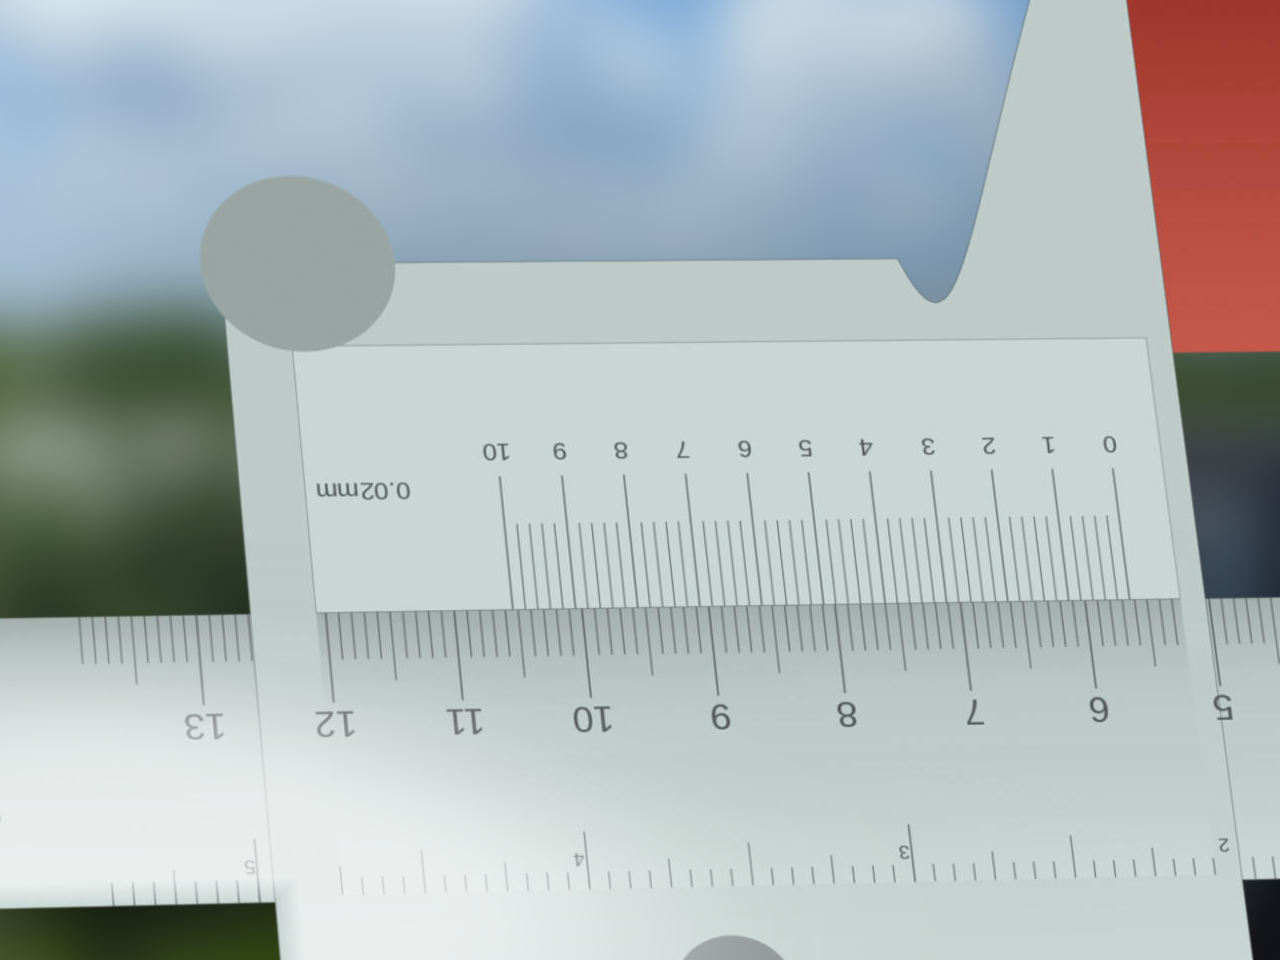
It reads 56.4; mm
